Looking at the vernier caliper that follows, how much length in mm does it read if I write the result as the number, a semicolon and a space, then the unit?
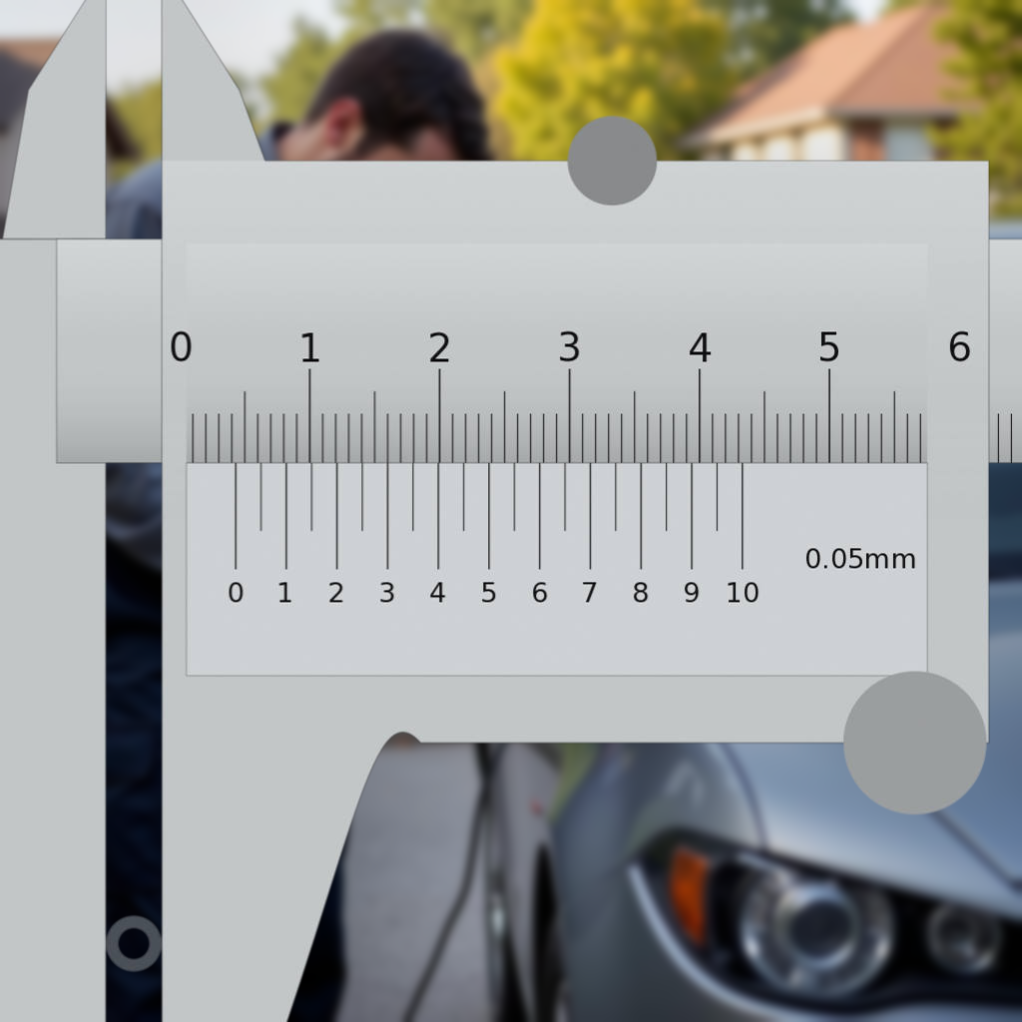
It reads 4.3; mm
